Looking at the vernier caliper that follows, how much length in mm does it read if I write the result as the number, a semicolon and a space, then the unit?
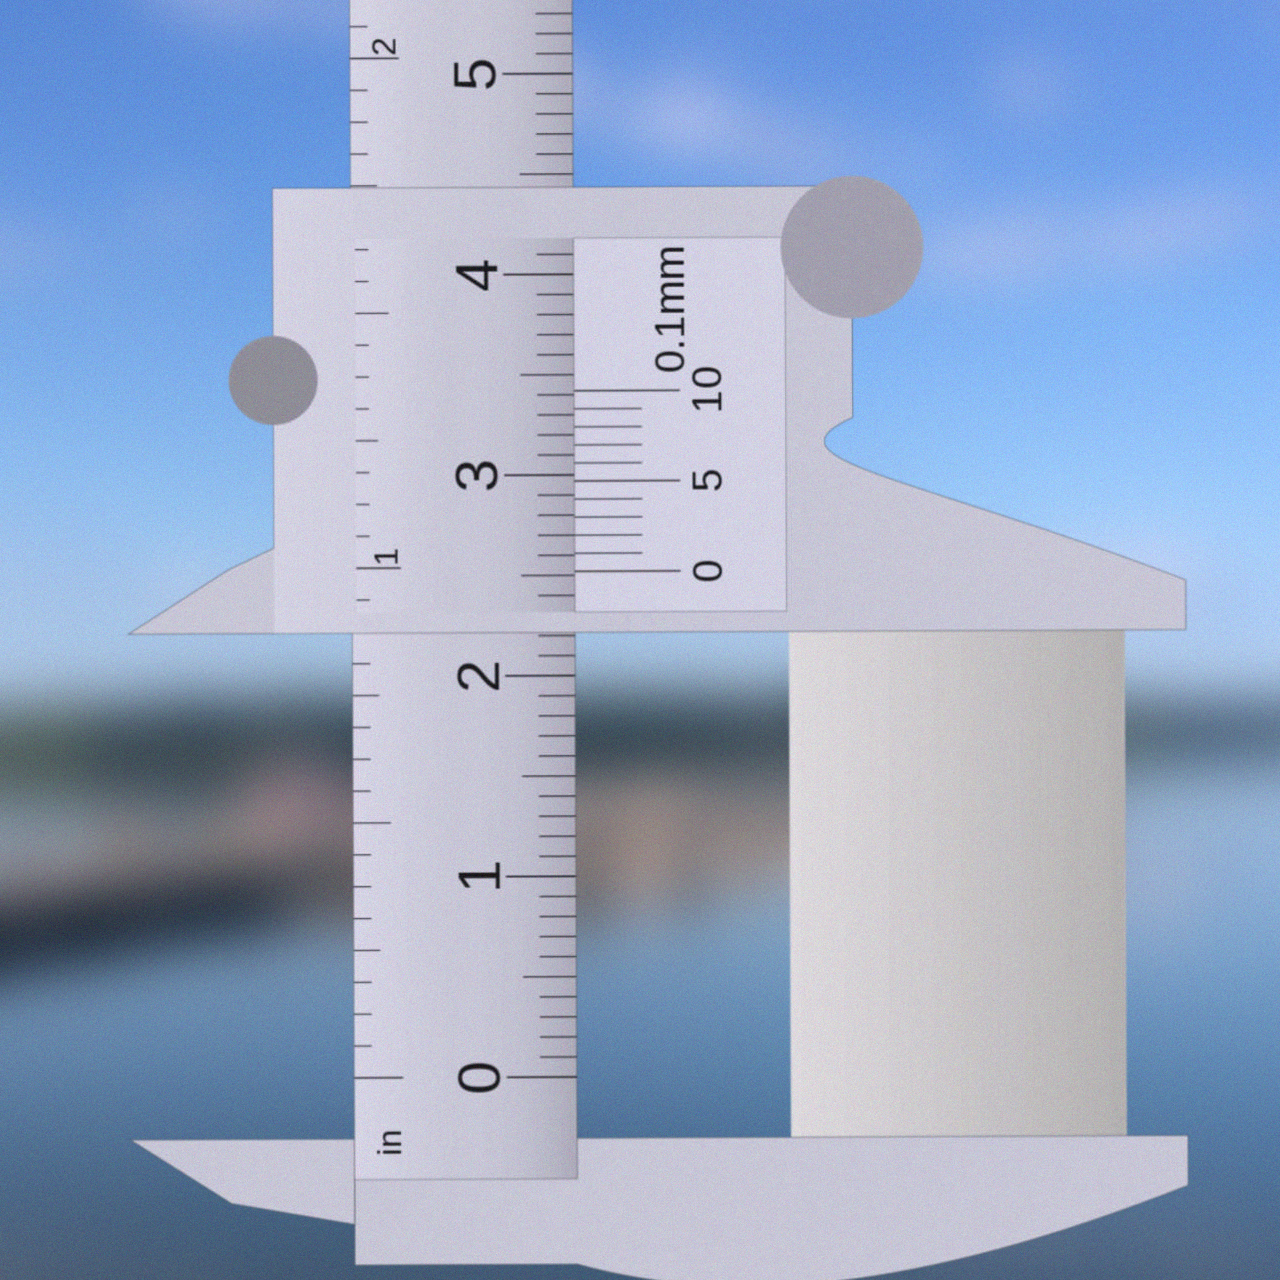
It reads 25.2; mm
